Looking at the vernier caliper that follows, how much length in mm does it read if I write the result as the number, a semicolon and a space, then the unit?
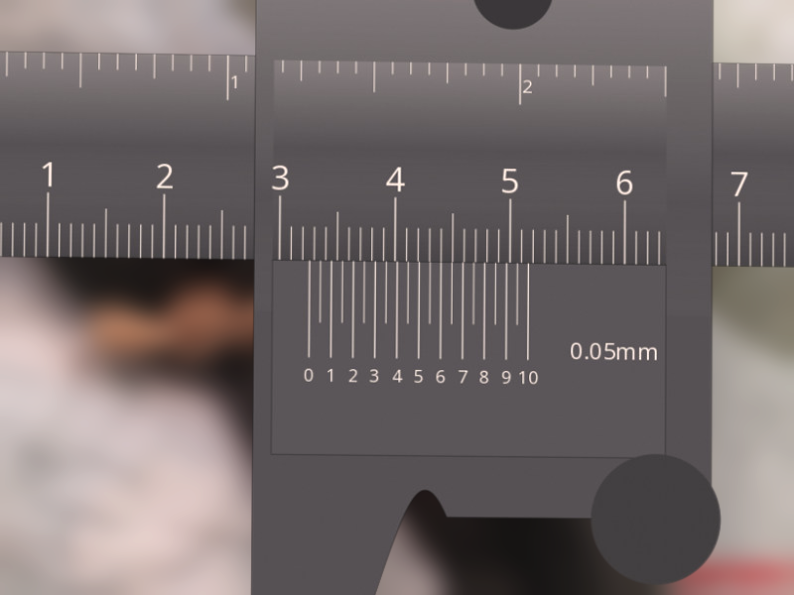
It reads 32.6; mm
